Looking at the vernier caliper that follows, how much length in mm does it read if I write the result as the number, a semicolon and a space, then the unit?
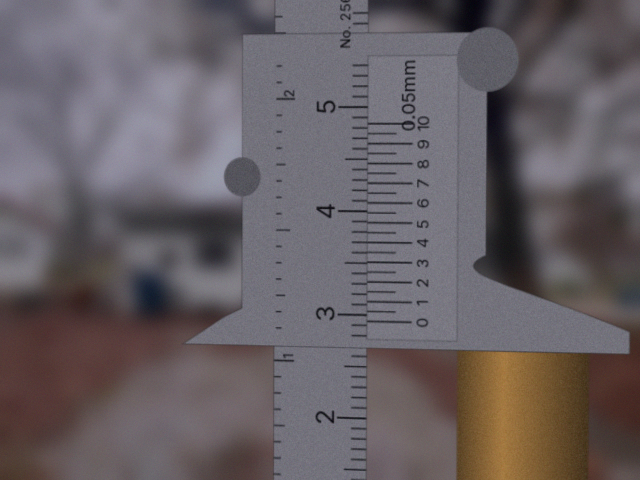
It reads 29.4; mm
